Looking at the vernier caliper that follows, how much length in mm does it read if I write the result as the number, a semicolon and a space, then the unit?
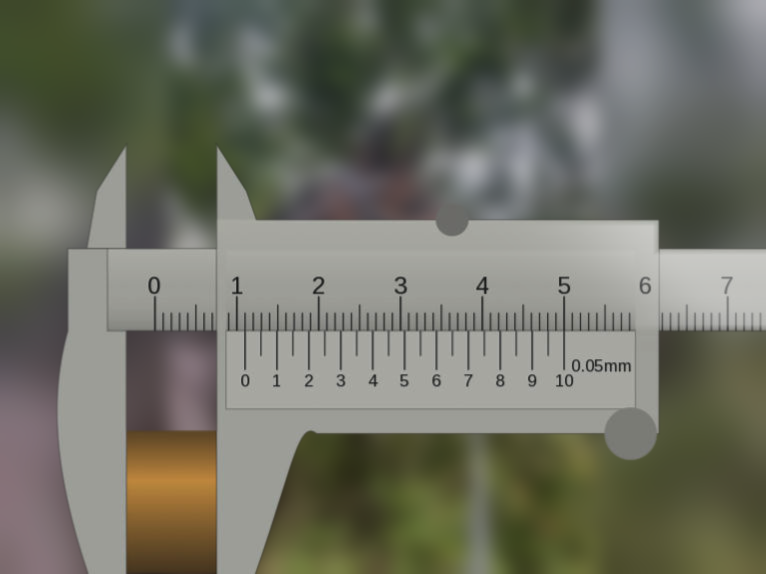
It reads 11.0; mm
